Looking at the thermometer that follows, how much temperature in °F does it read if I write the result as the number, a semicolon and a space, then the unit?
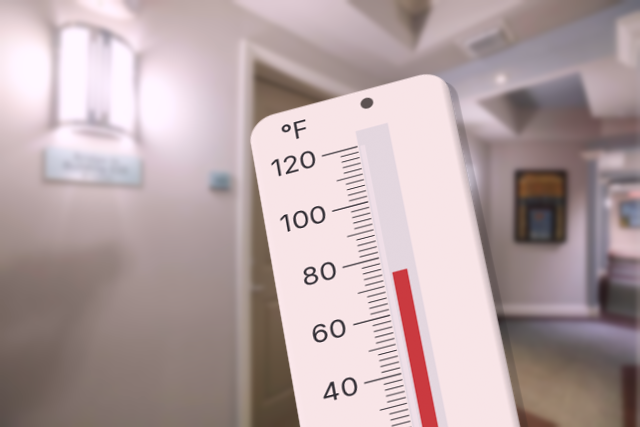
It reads 74; °F
